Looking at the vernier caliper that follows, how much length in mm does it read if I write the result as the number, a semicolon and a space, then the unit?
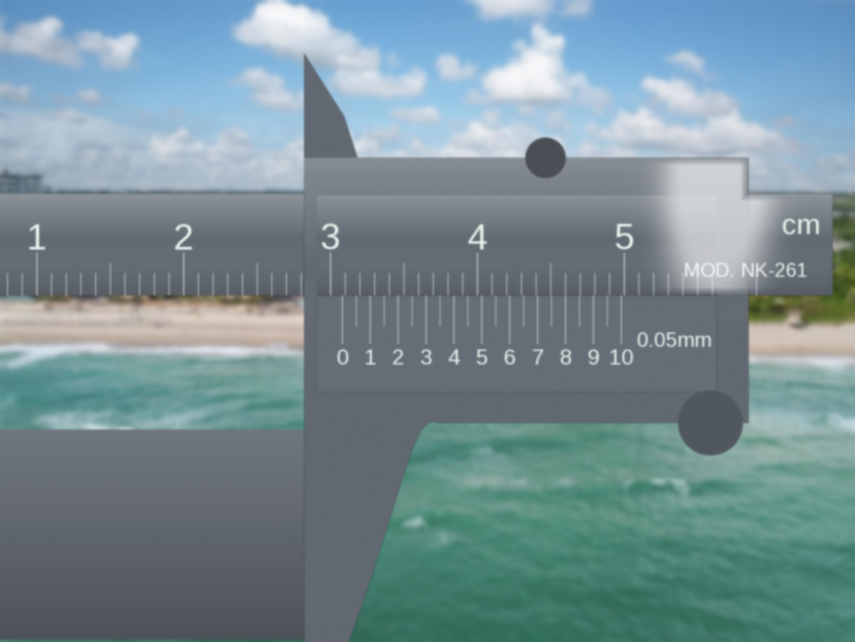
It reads 30.8; mm
